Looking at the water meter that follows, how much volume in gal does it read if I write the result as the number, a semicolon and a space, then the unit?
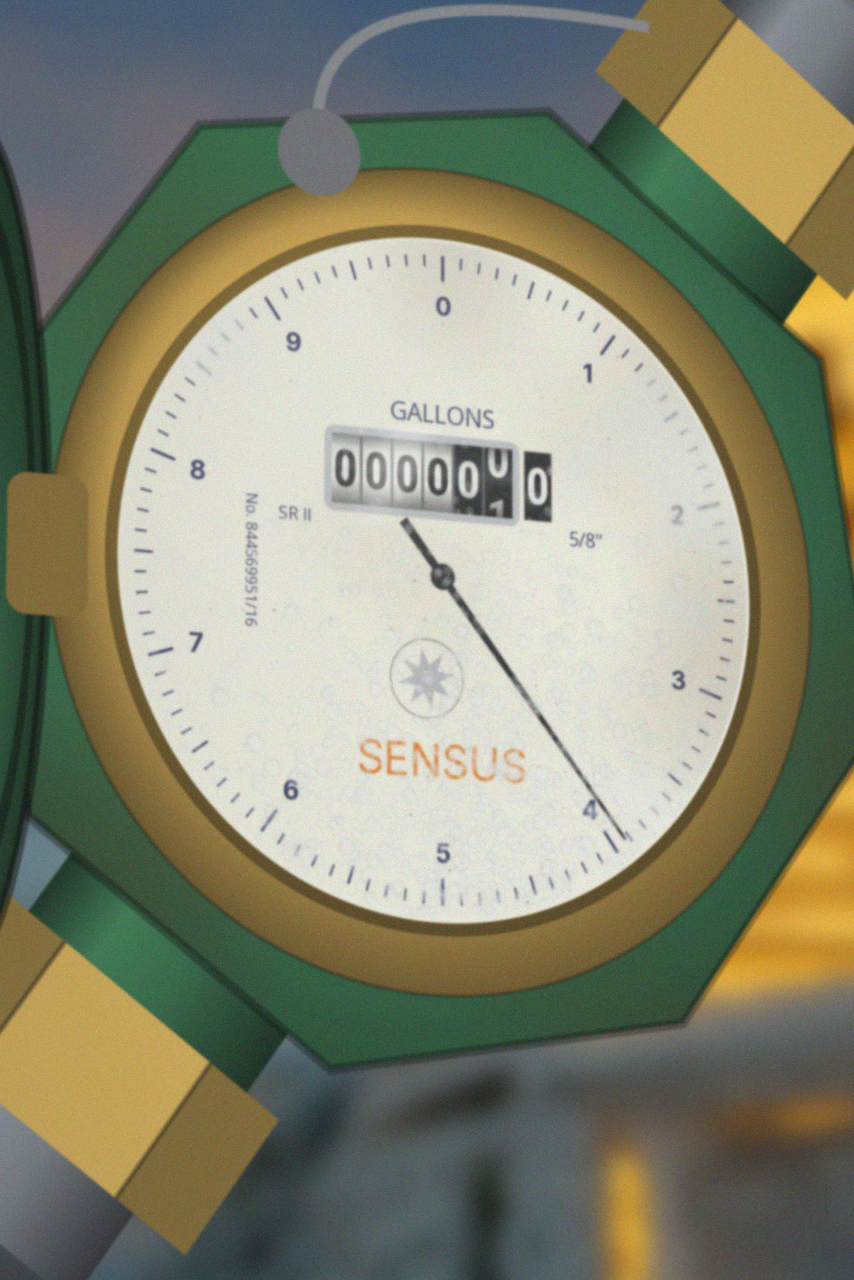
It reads 3.9; gal
